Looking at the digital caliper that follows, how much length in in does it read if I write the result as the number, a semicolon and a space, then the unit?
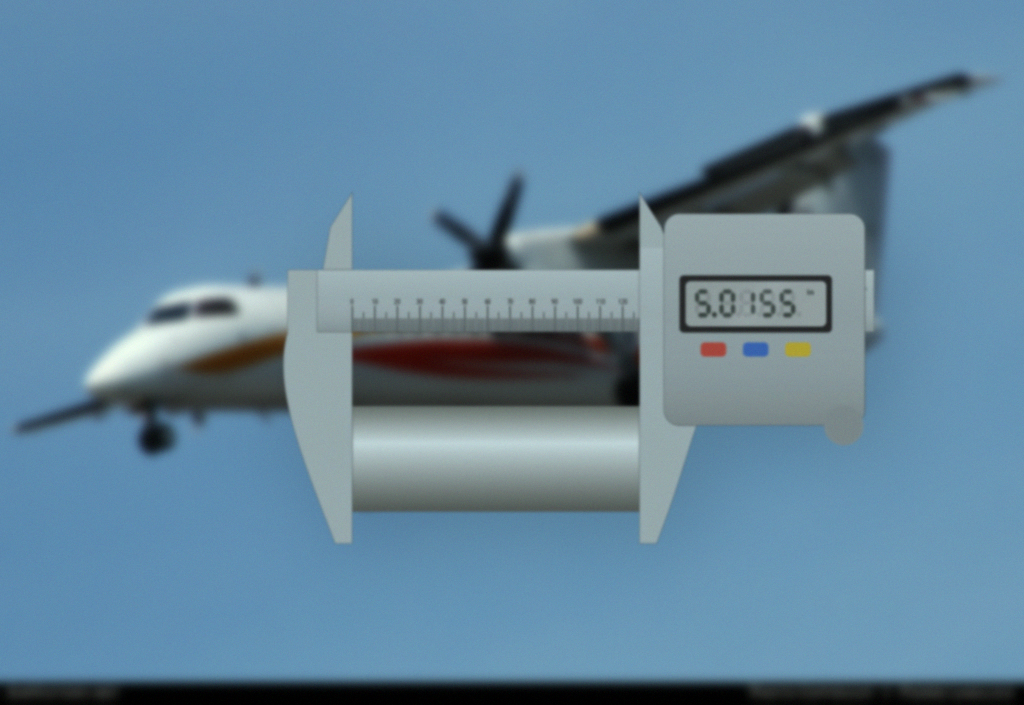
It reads 5.0155; in
